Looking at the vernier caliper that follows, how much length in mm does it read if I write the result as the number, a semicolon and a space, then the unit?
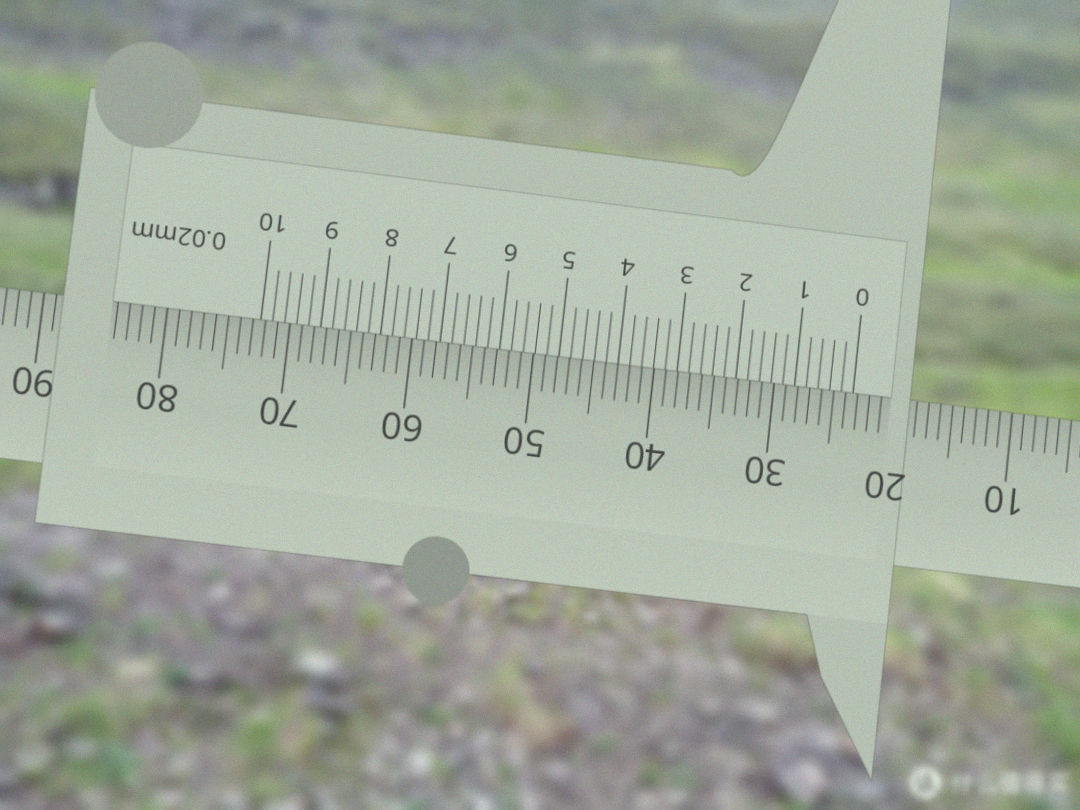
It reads 23.4; mm
